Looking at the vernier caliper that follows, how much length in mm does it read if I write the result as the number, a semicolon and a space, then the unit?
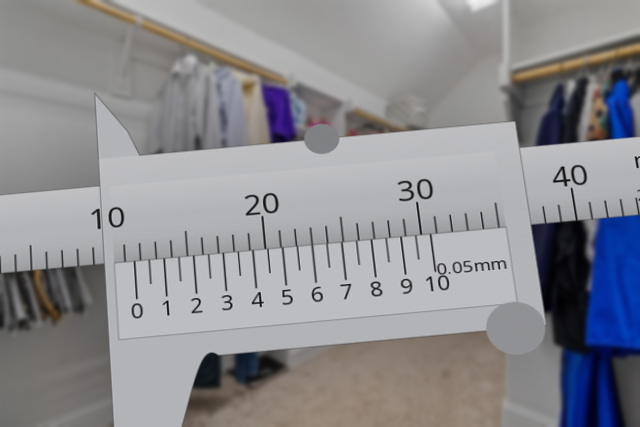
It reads 11.6; mm
